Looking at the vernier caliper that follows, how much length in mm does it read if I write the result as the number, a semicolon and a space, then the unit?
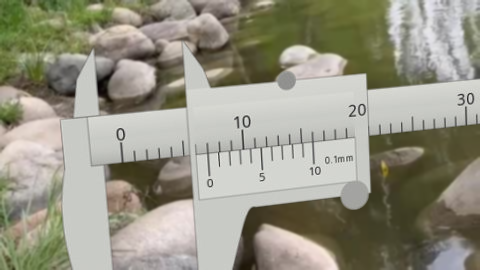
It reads 7.0; mm
